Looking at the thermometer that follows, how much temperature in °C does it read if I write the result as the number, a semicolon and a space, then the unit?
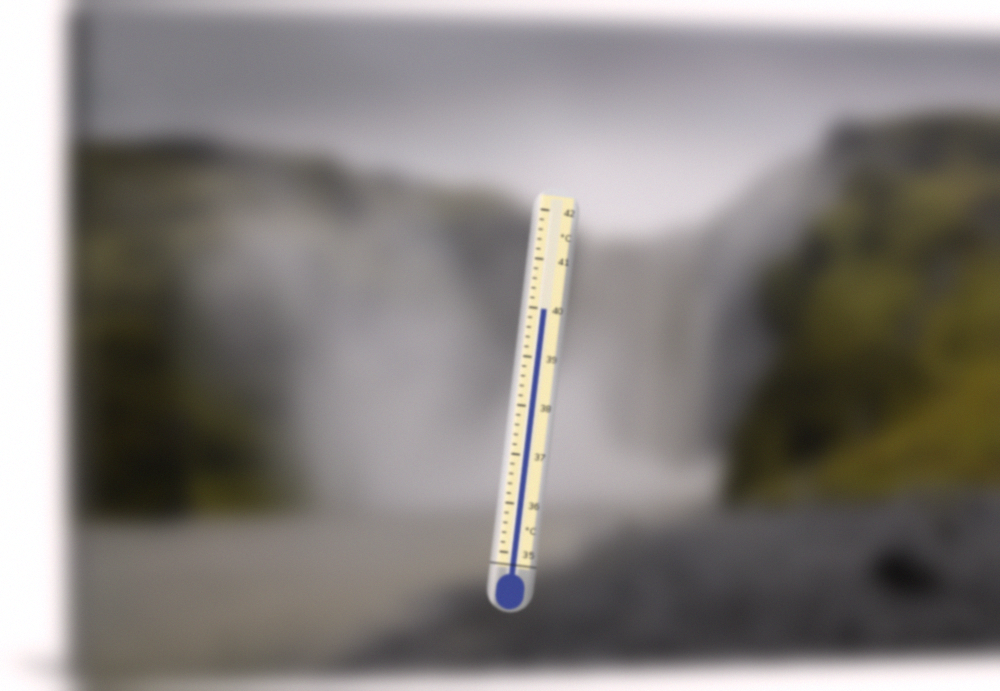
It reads 40; °C
